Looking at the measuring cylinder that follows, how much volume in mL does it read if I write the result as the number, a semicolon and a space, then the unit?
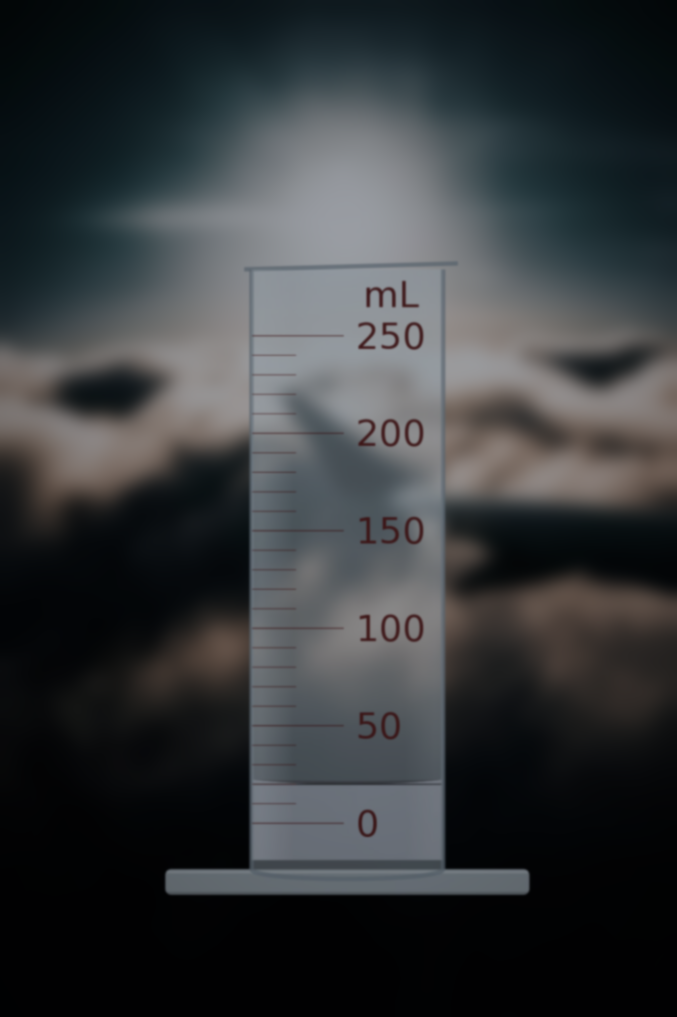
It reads 20; mL
